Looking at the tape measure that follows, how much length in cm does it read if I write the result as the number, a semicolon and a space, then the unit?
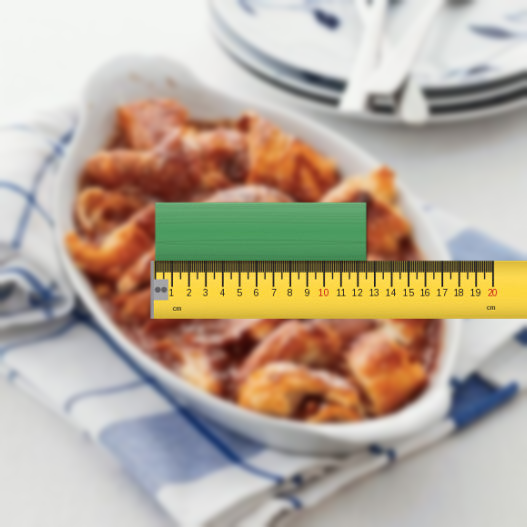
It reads 12.5; cm
